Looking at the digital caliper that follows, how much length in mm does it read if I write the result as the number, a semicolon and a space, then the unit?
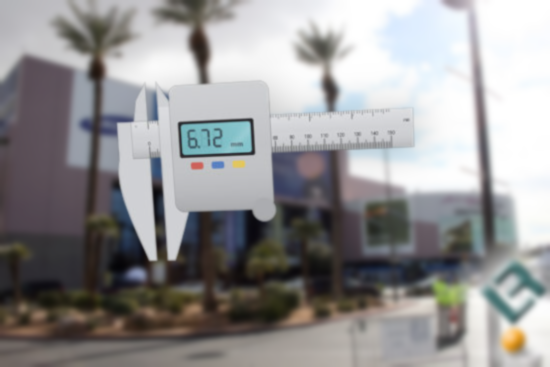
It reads 6.72; mm
